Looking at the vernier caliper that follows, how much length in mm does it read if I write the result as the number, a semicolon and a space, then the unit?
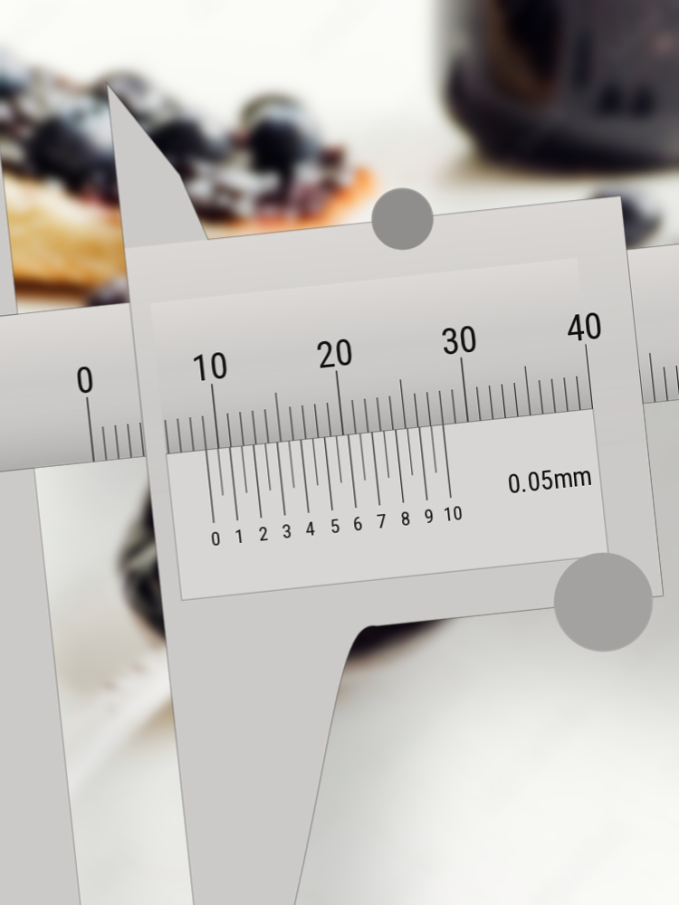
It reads 9.0; mm
